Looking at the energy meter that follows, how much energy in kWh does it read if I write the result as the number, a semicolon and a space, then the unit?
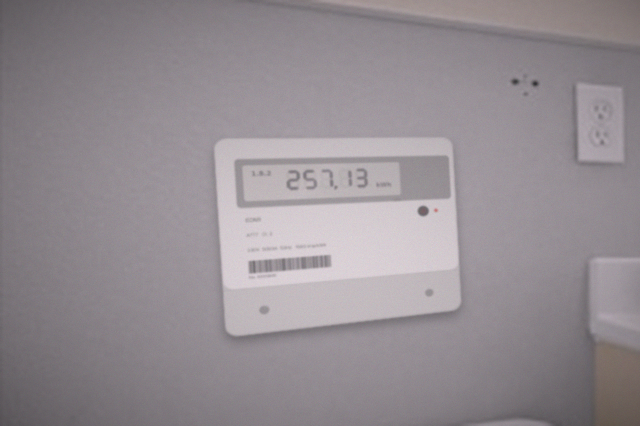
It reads 257.13; kWh
